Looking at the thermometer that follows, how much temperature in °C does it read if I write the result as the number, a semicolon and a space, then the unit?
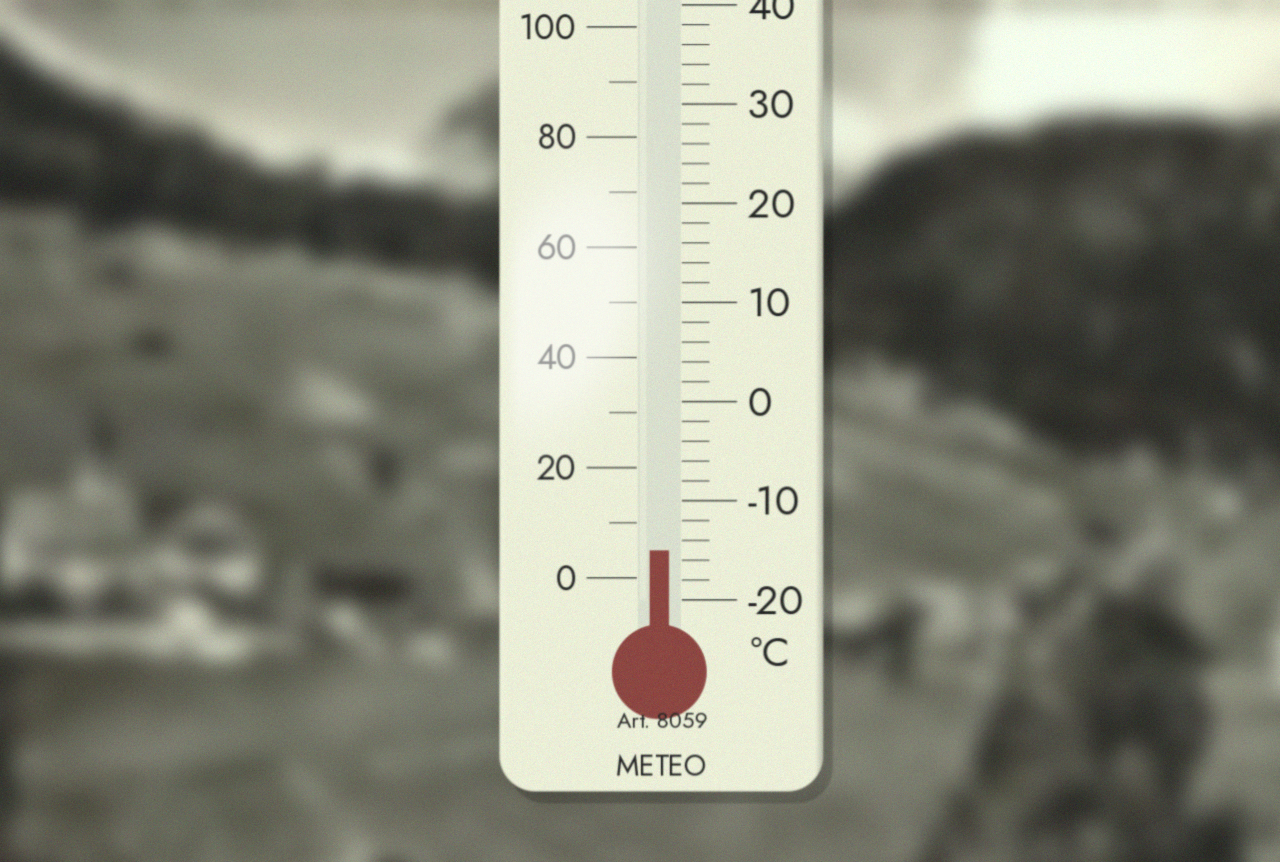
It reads -15; °C
